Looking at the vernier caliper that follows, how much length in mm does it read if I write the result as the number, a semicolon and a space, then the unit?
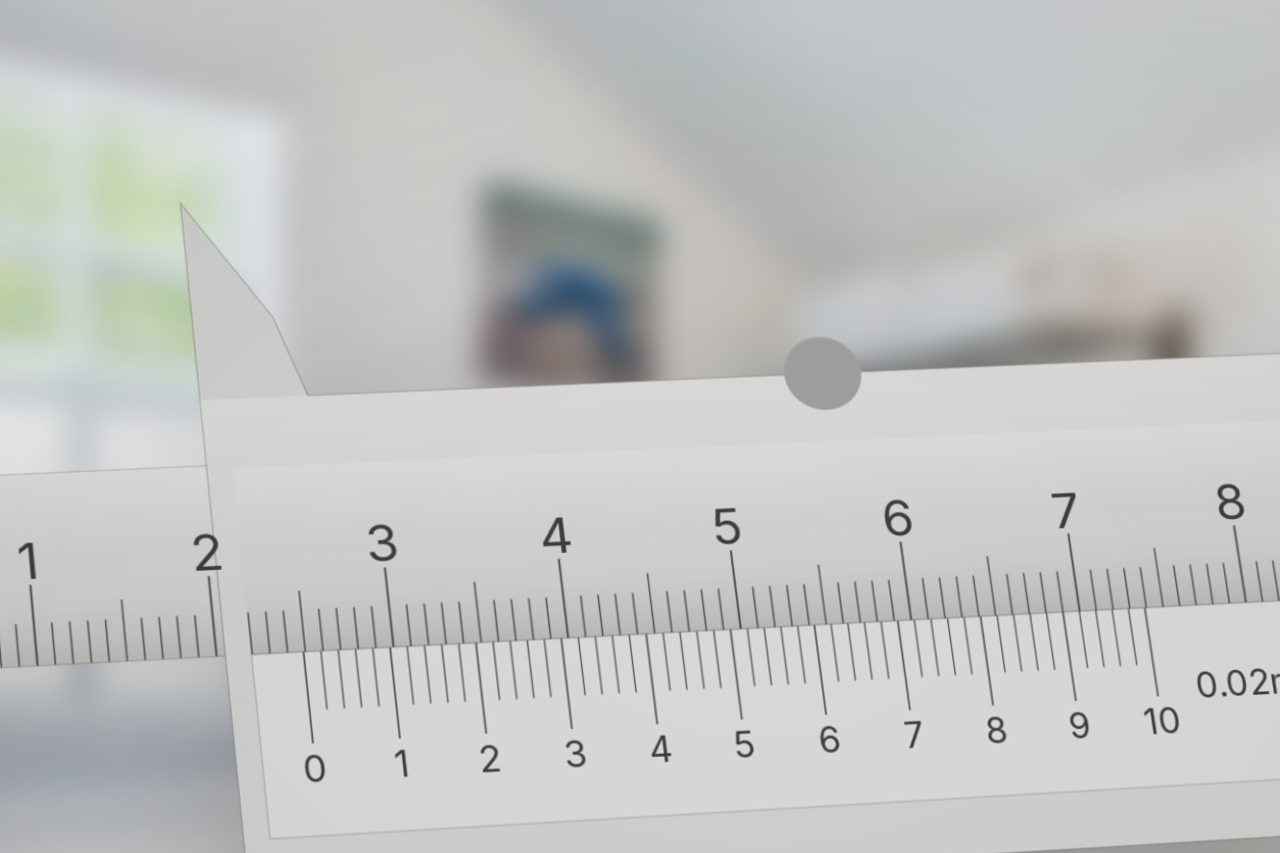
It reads 24.9; mm
